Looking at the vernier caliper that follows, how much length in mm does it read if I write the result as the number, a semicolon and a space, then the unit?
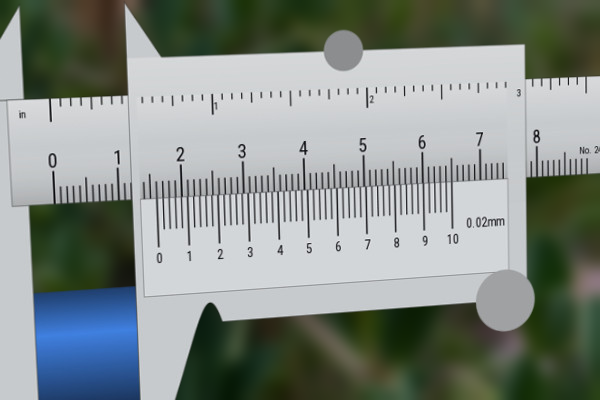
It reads 16.0; mm
